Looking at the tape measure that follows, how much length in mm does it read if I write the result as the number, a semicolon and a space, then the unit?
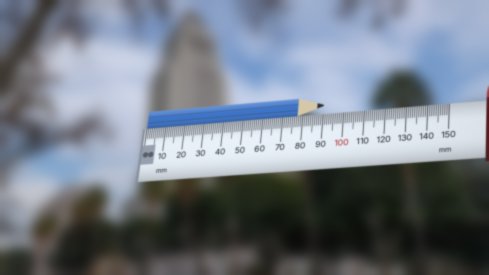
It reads 90; mm
